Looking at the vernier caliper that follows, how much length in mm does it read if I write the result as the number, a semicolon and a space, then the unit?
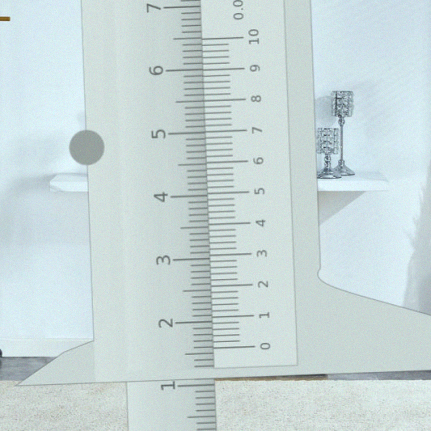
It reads 15.8; mm
